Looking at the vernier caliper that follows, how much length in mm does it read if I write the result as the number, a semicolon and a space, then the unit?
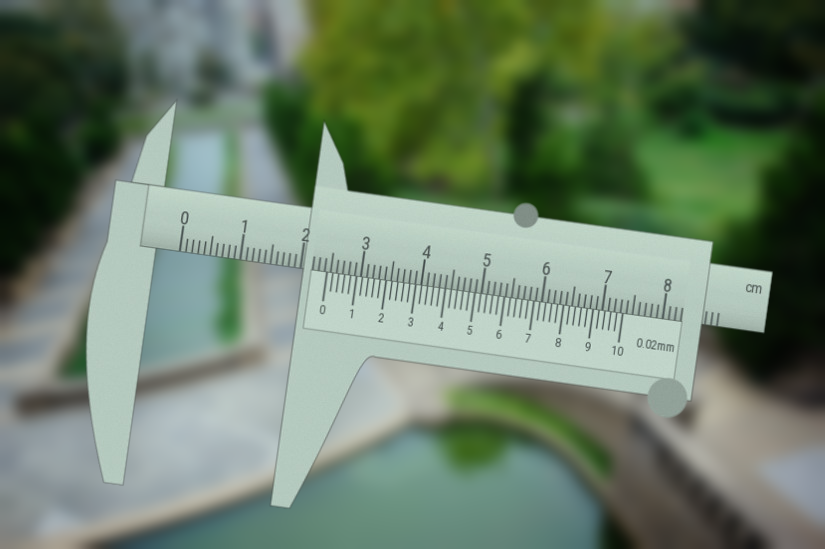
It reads 24.4; mm
